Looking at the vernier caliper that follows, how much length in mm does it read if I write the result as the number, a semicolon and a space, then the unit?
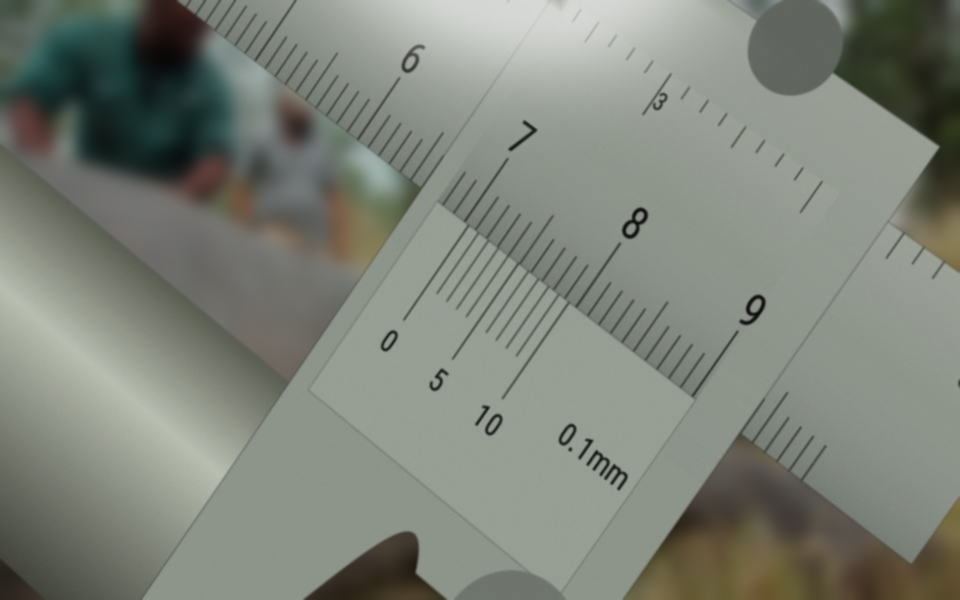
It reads 70.4; mm
